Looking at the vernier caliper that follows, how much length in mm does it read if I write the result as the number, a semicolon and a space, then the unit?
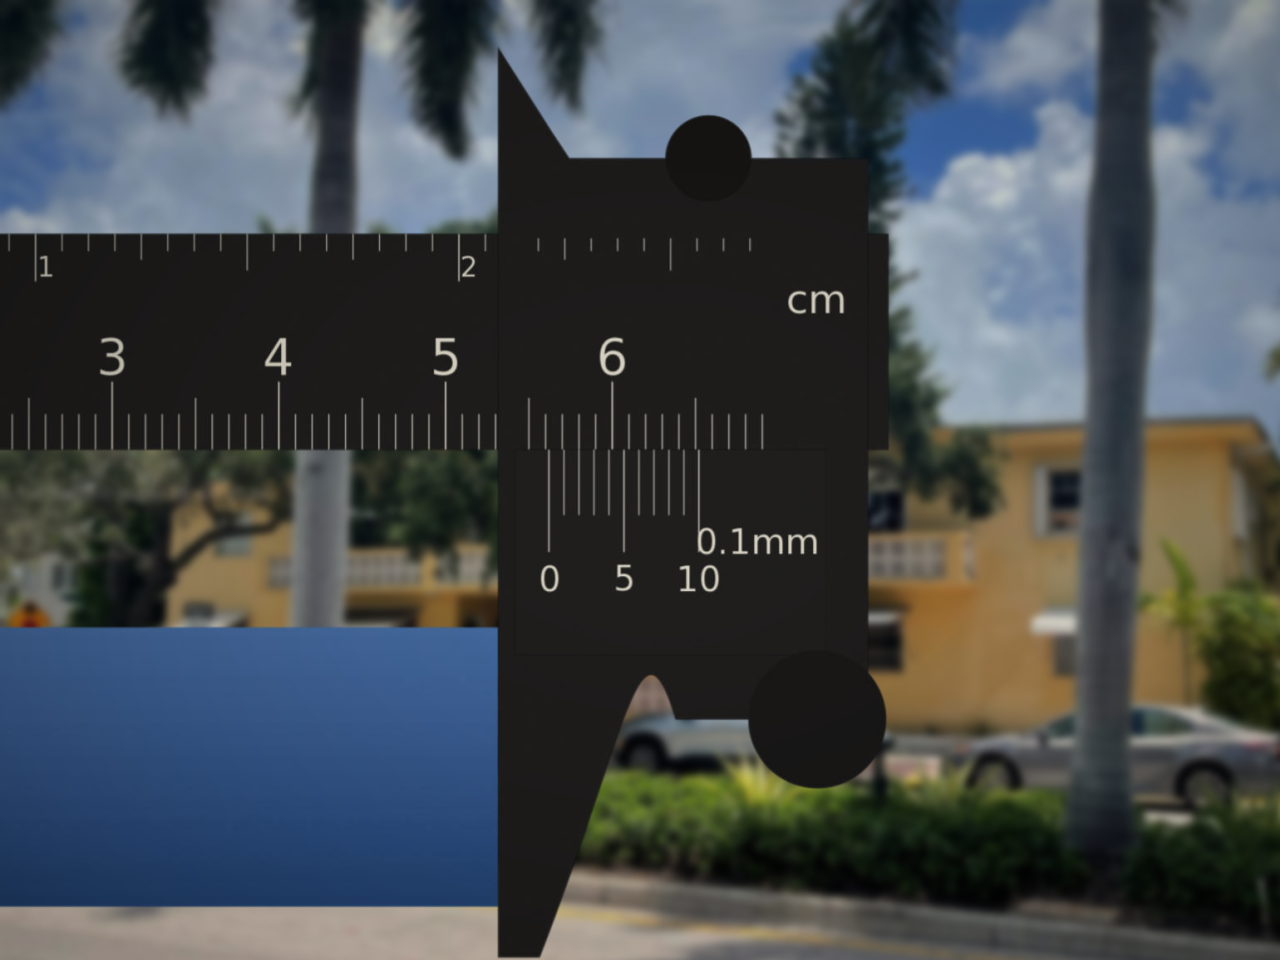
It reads 56.2; mm
